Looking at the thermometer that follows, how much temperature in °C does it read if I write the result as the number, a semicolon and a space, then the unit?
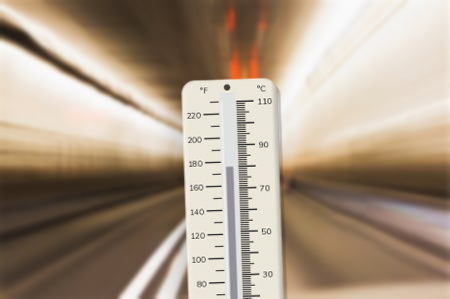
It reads 80; °C
